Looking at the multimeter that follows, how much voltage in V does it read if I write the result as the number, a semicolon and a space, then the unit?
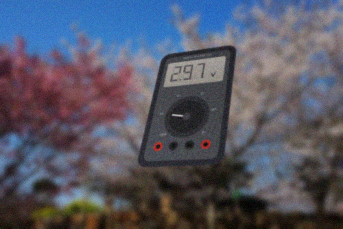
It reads 2.97; V
